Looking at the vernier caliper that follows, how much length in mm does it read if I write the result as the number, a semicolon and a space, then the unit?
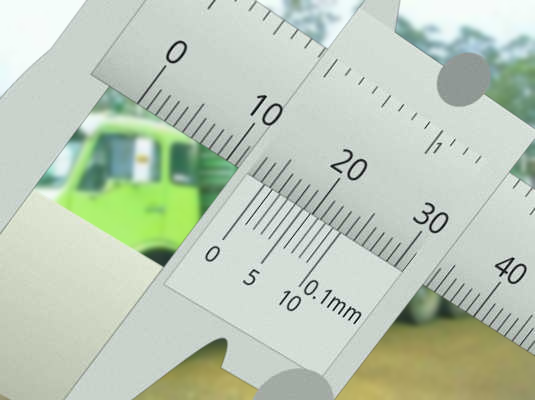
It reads 14.4; mm
